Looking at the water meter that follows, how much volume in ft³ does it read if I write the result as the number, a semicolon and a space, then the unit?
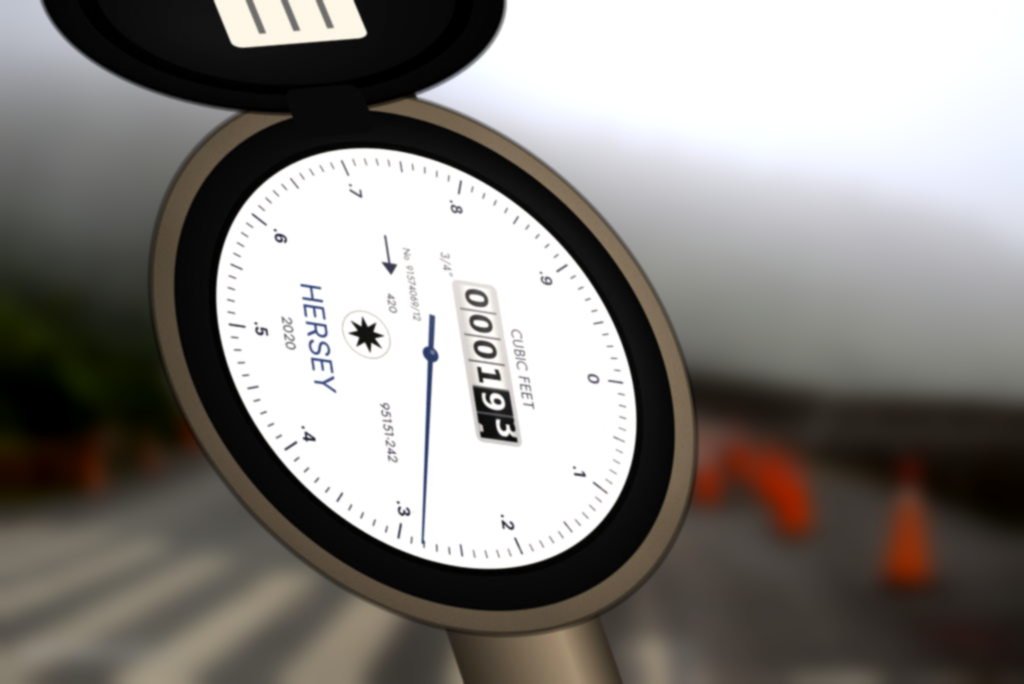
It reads 193.28; ft³
